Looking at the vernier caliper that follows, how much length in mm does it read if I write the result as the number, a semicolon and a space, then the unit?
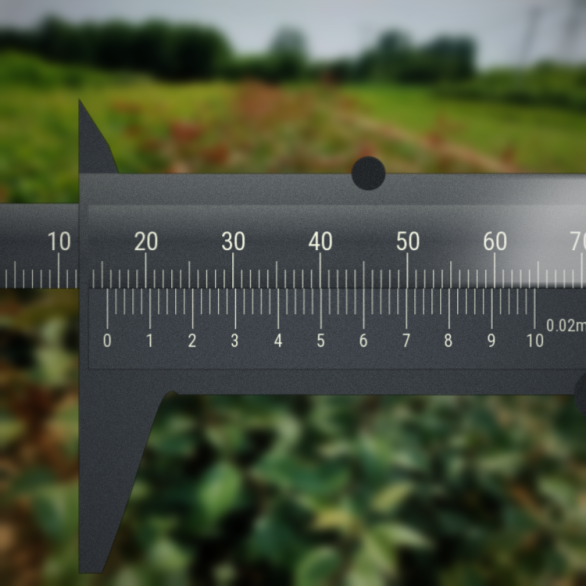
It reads 15.6; mm
